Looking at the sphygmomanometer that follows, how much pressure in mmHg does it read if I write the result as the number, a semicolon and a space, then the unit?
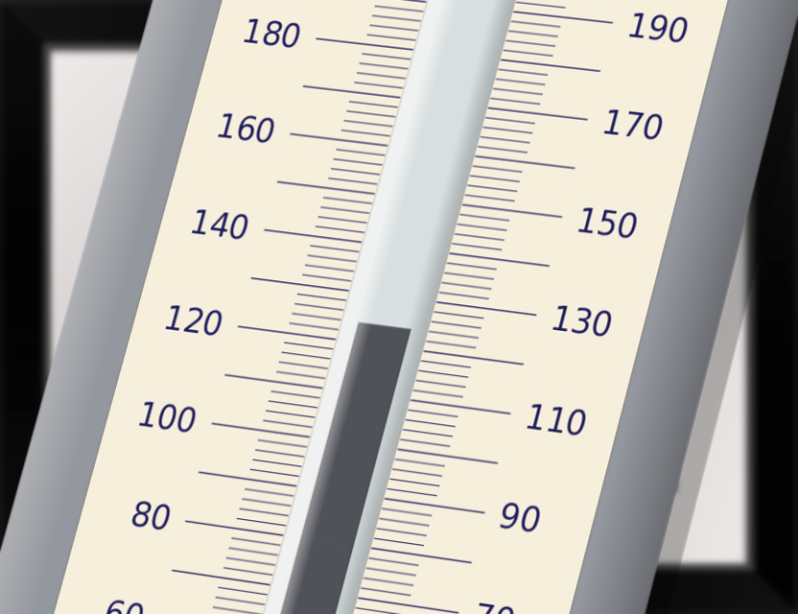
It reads 124; mmHg
